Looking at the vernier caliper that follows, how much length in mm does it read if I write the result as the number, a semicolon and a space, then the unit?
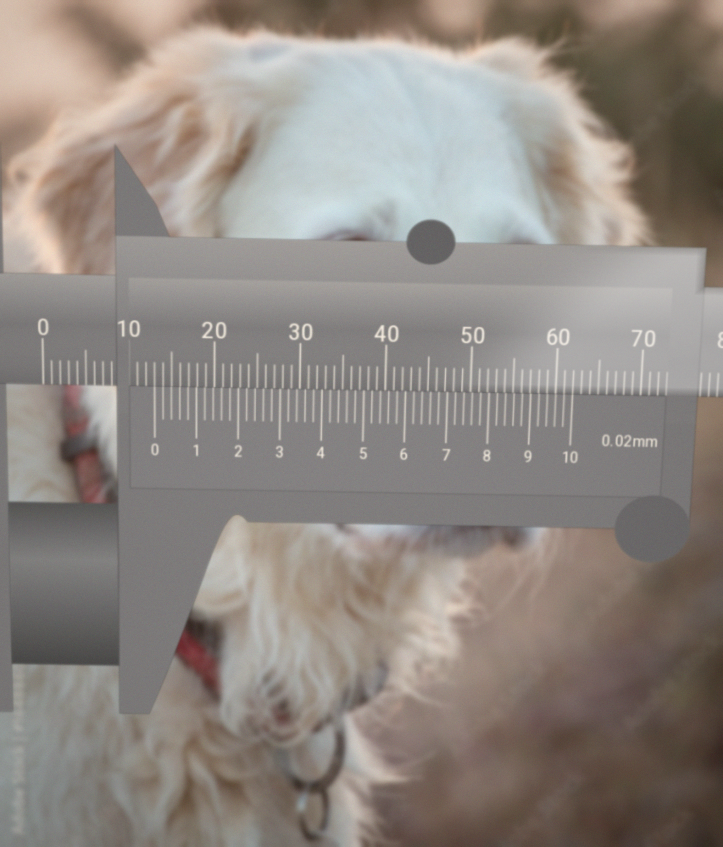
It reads 13.0; mm
